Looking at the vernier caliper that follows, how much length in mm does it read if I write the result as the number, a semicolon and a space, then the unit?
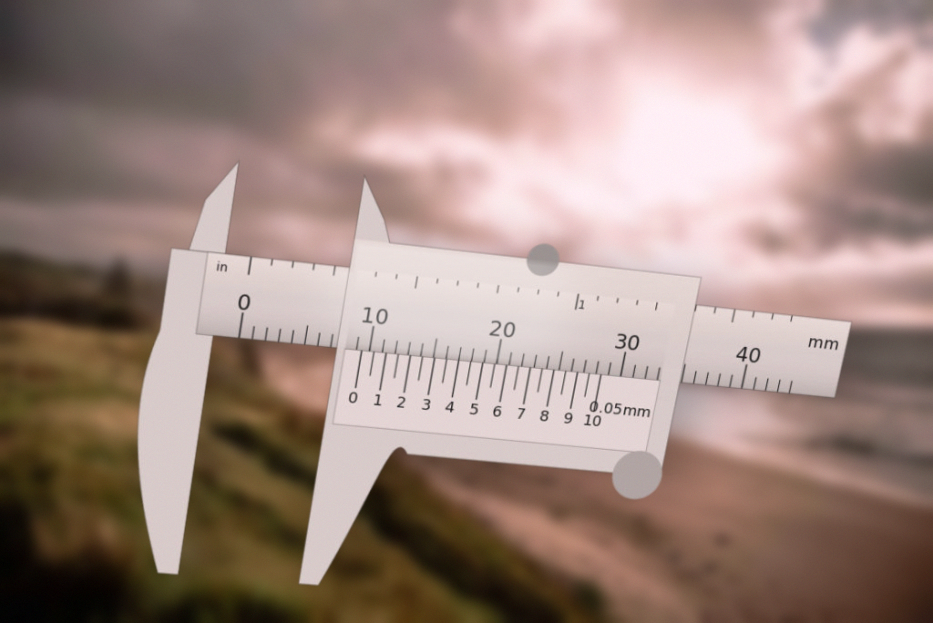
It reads 9.4; mm
